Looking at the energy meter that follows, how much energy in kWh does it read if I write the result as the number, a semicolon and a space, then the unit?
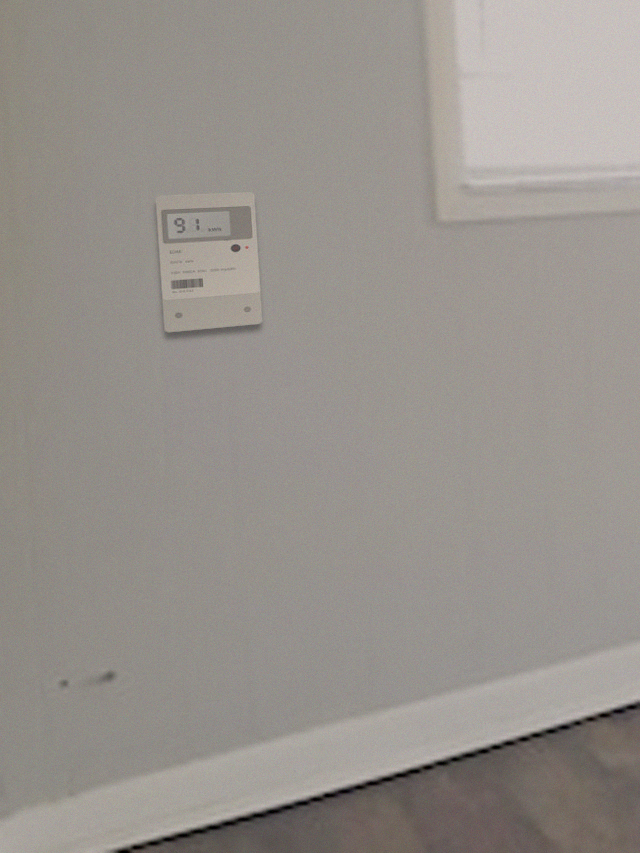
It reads 91; kWh
